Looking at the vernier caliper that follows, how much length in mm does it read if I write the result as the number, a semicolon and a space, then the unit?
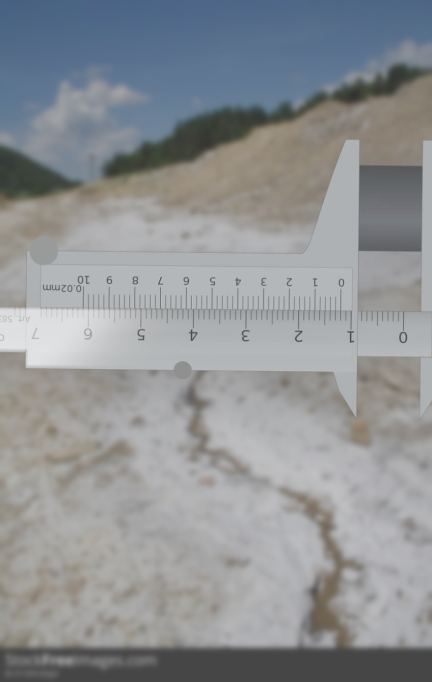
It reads 12.0; mm
